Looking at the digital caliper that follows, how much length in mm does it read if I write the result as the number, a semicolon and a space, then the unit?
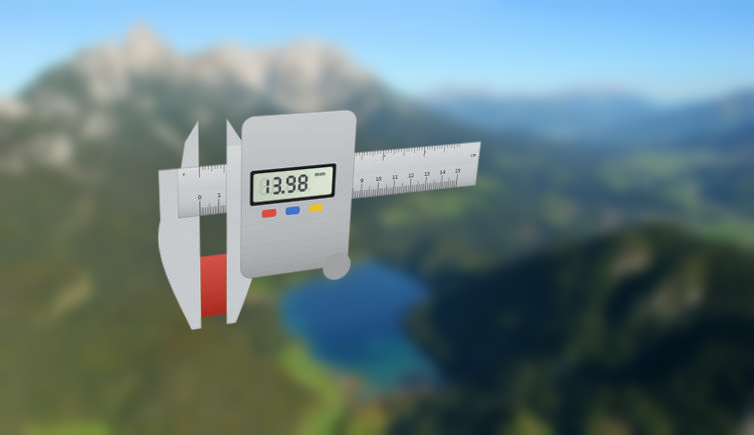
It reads 13.98; mm
